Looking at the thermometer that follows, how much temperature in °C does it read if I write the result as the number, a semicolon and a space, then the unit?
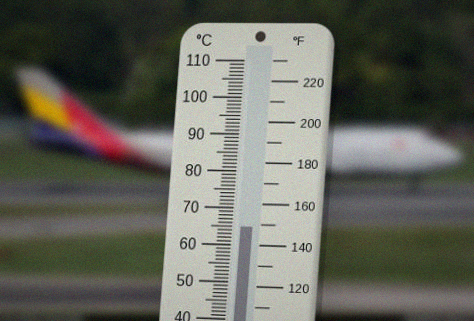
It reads 65; °C
